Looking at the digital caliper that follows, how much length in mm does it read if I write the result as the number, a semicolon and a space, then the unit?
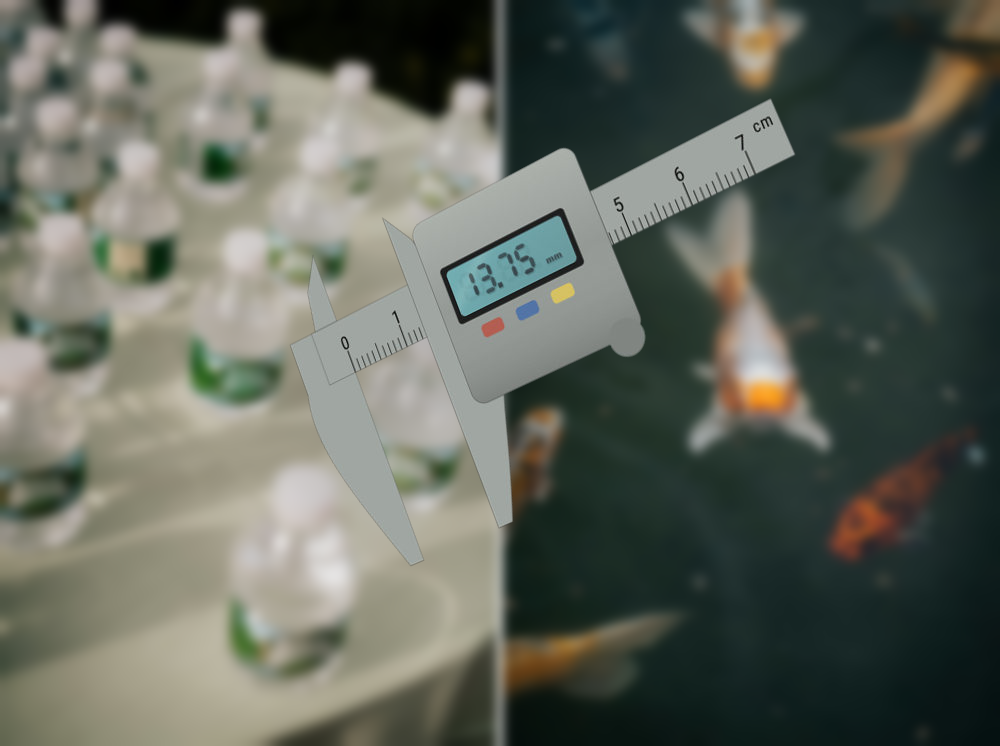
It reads 13.75; mm
